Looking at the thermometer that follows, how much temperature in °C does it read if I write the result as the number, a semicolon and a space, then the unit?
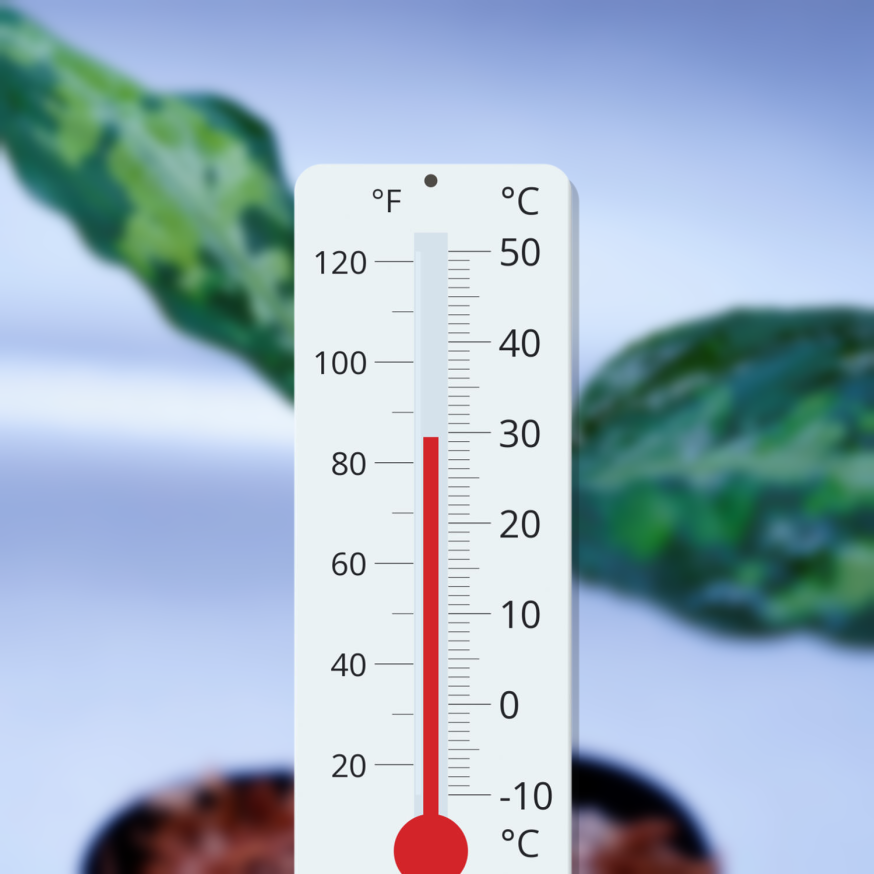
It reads 29.5; °C
